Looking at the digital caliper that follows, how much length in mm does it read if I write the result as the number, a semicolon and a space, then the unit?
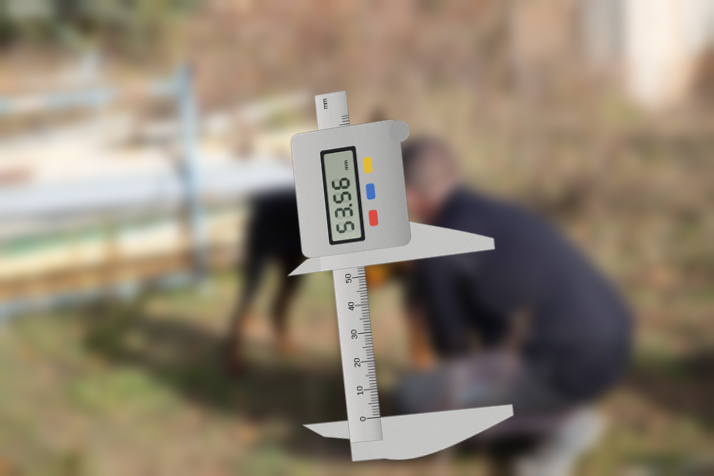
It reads 53.56; mm
